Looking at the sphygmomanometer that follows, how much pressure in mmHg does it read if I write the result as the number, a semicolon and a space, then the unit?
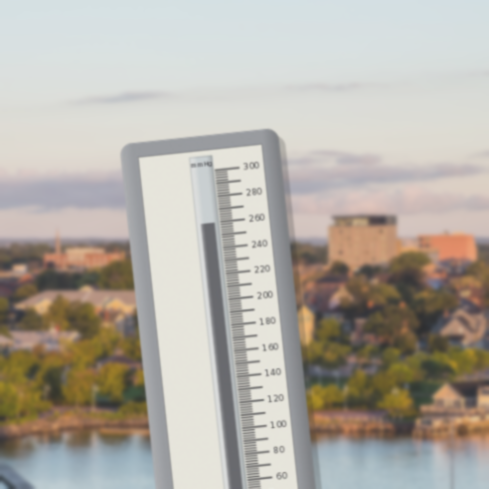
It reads 260; mmHg
